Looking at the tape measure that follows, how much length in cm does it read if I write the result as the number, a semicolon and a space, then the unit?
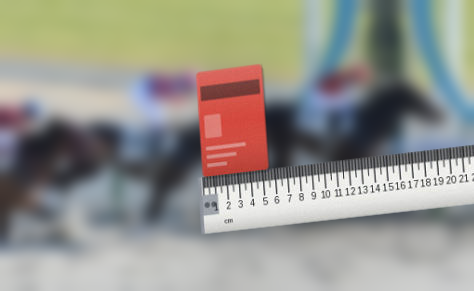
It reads 5.5; cm
